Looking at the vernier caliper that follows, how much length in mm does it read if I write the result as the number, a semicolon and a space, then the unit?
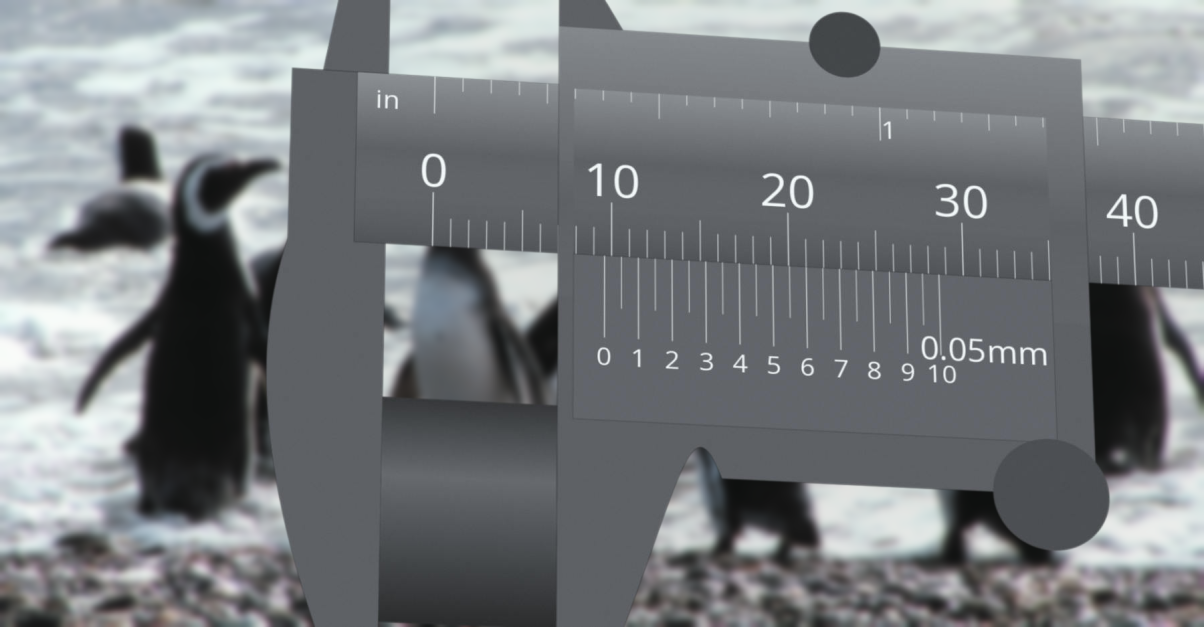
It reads 9.6; mm
